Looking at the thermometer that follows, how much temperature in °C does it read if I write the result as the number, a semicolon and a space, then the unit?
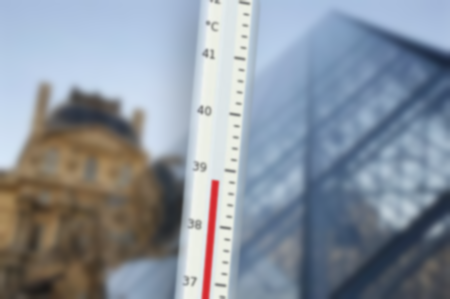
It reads 38.8; °C
